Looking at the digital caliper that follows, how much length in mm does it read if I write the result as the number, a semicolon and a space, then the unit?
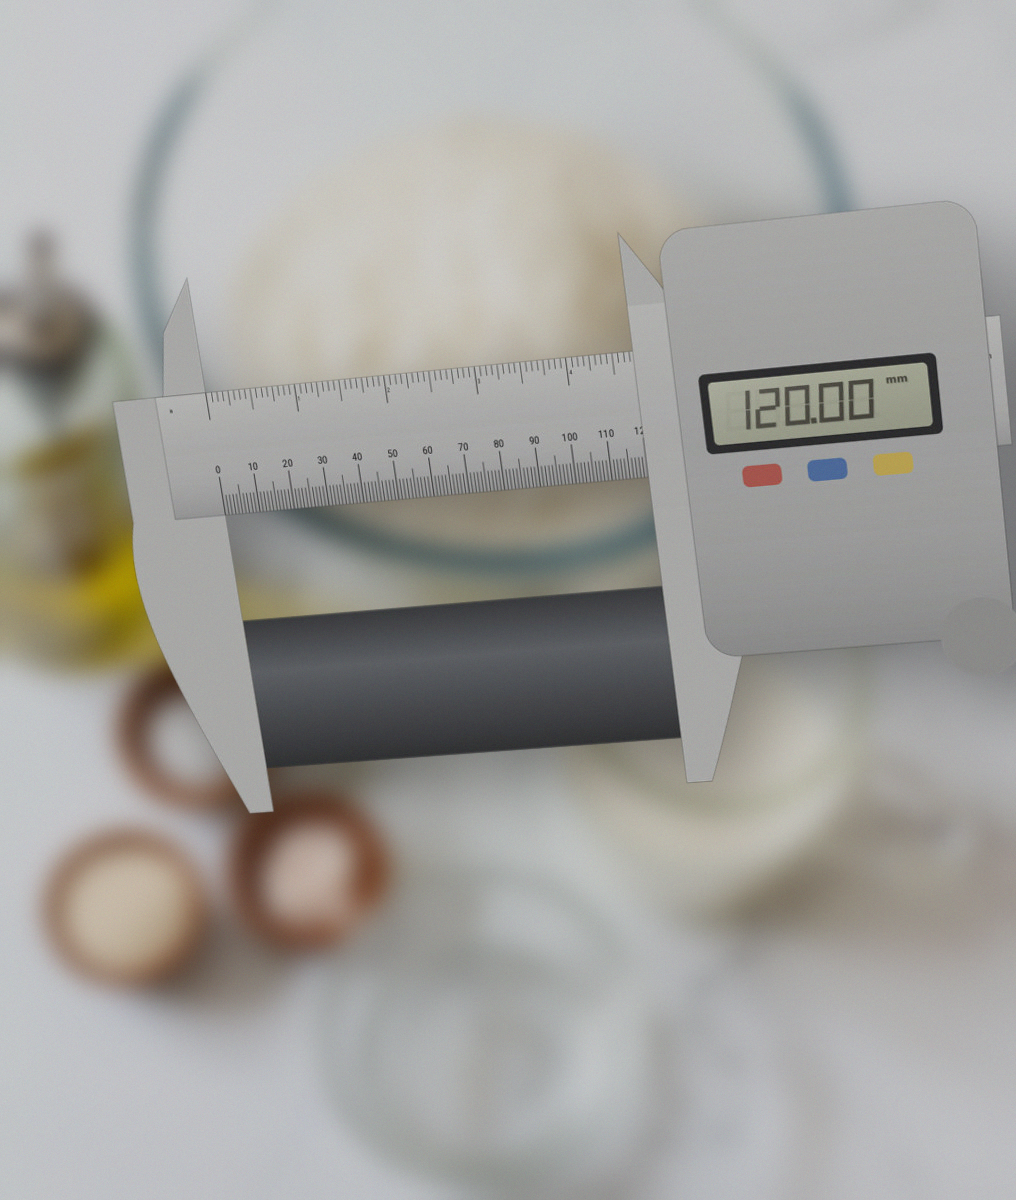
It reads 120.00; mm
